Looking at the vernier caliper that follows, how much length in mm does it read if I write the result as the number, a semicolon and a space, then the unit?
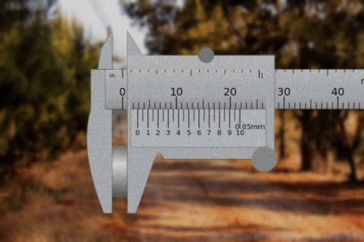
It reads 2.8; mm
